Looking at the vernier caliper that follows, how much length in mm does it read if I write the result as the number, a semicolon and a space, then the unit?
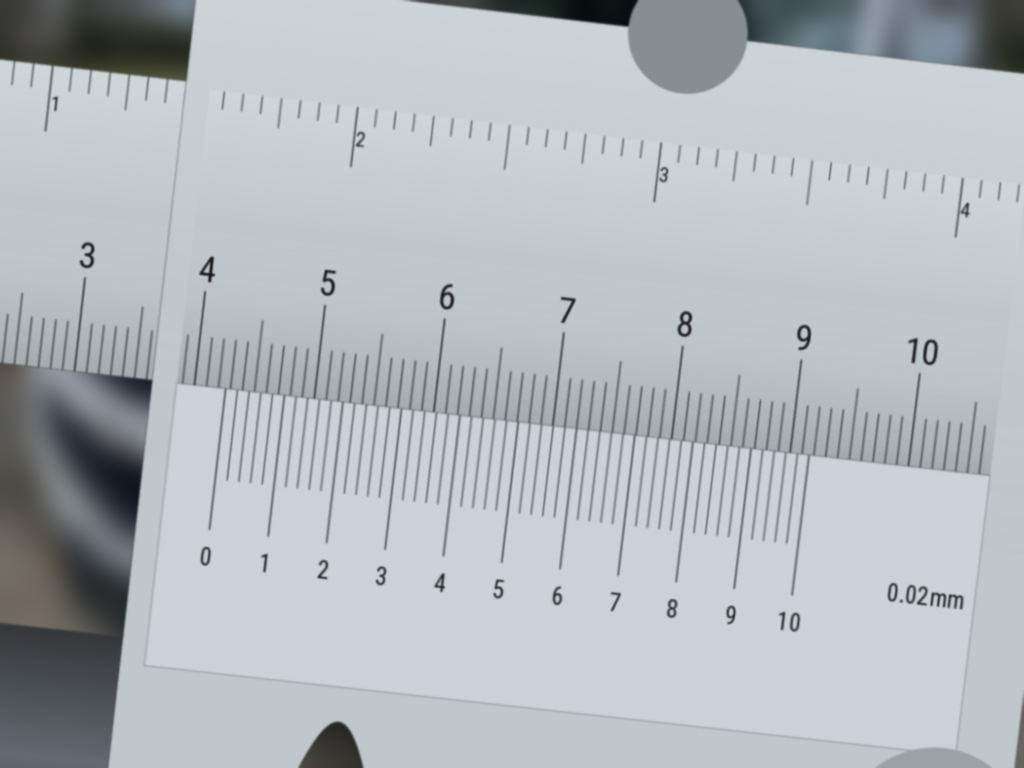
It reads 42.6; mm
